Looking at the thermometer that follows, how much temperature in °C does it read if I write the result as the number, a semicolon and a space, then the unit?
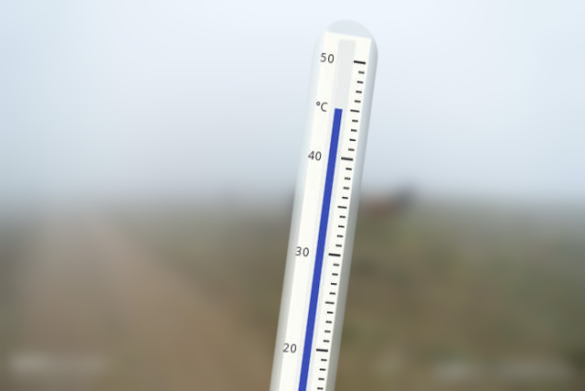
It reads 45; °C
